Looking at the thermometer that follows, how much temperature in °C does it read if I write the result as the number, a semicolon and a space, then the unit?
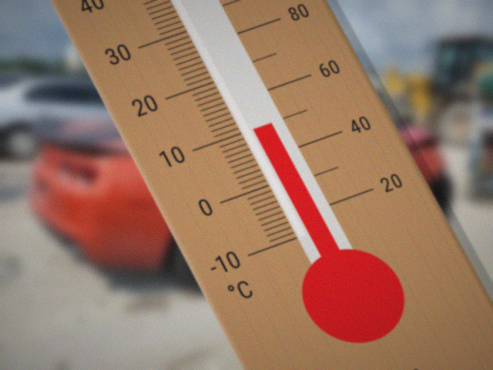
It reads 10; °C
